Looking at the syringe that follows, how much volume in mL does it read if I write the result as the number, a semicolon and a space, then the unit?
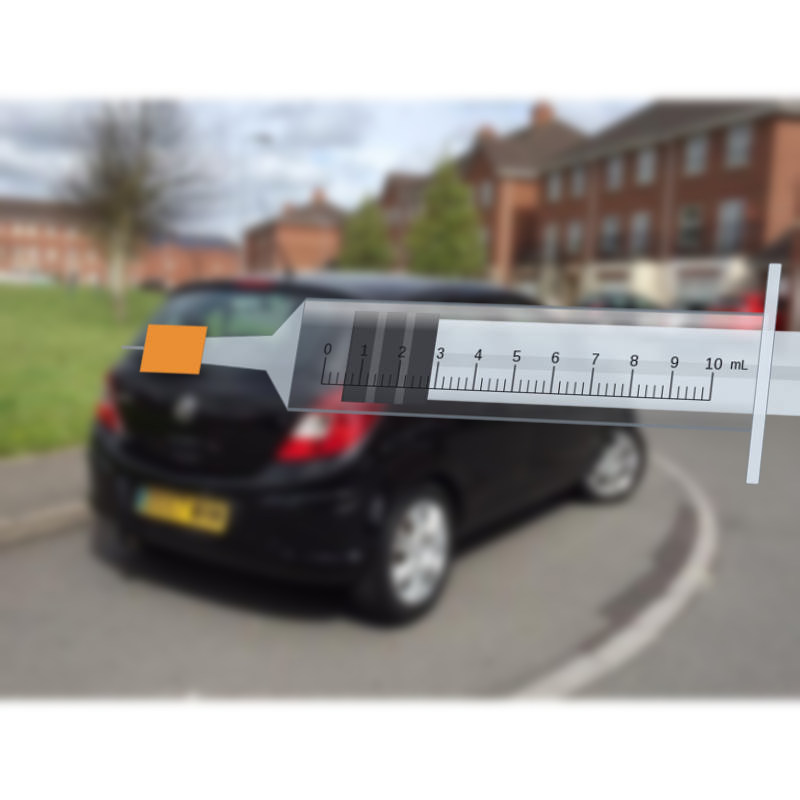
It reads 0.6; mL
